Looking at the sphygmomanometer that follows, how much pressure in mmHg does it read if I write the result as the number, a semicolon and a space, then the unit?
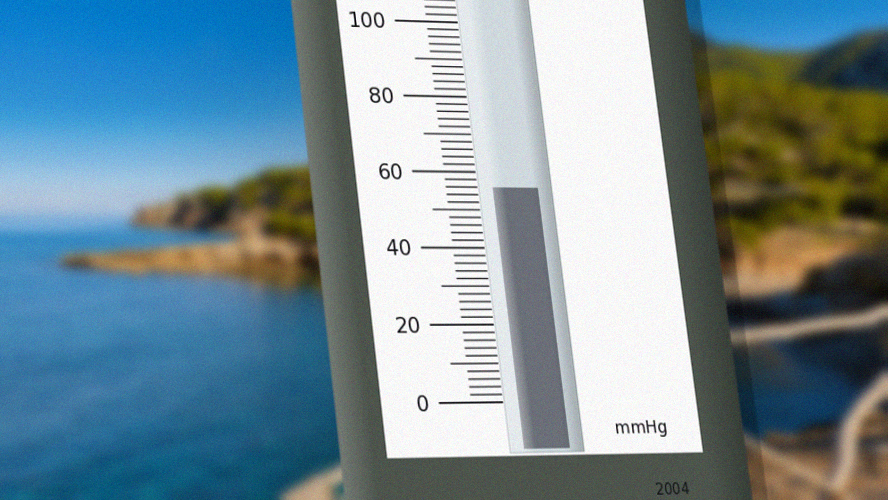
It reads 56; mmHg
